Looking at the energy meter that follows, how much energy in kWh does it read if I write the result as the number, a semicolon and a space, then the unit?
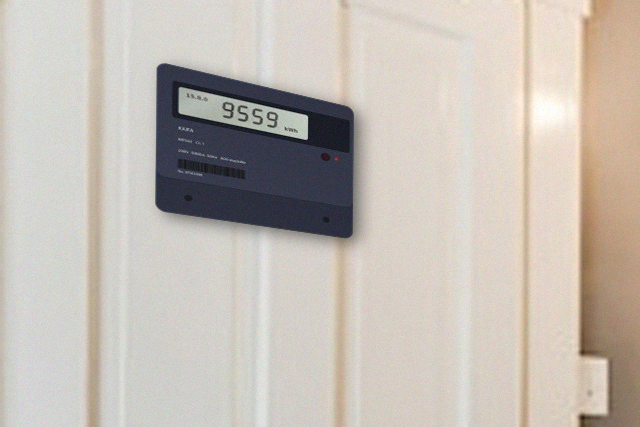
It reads 9559; kWh
